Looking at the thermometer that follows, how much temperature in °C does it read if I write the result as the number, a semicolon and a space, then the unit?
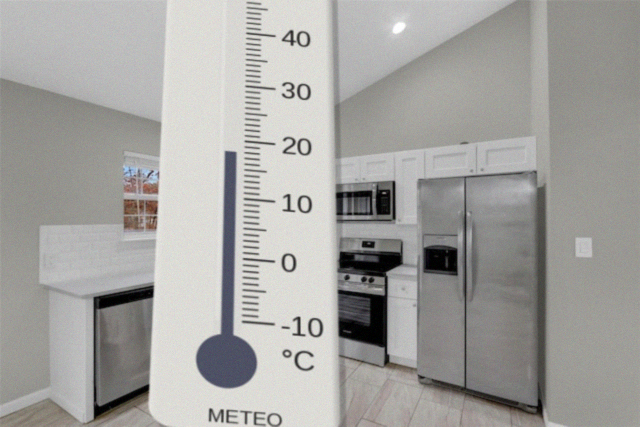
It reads 18; °C
